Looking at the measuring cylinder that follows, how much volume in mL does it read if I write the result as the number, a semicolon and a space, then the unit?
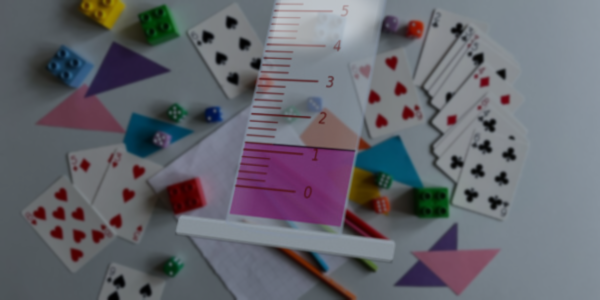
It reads 1.2; mL
